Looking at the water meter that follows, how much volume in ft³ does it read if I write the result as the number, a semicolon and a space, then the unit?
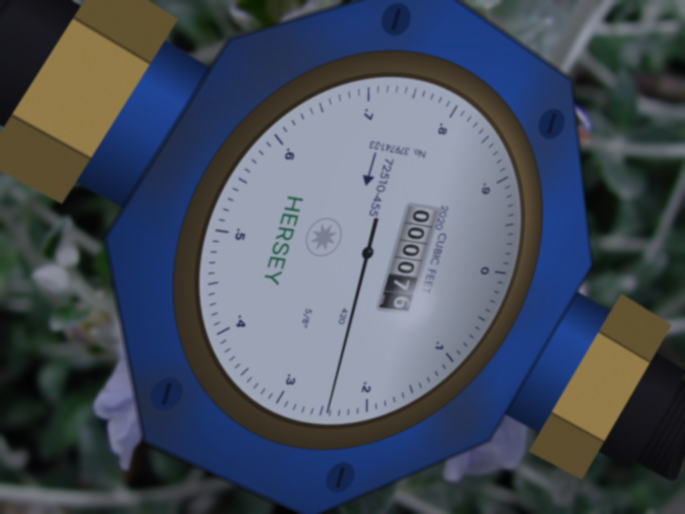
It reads 76.24; ft³
